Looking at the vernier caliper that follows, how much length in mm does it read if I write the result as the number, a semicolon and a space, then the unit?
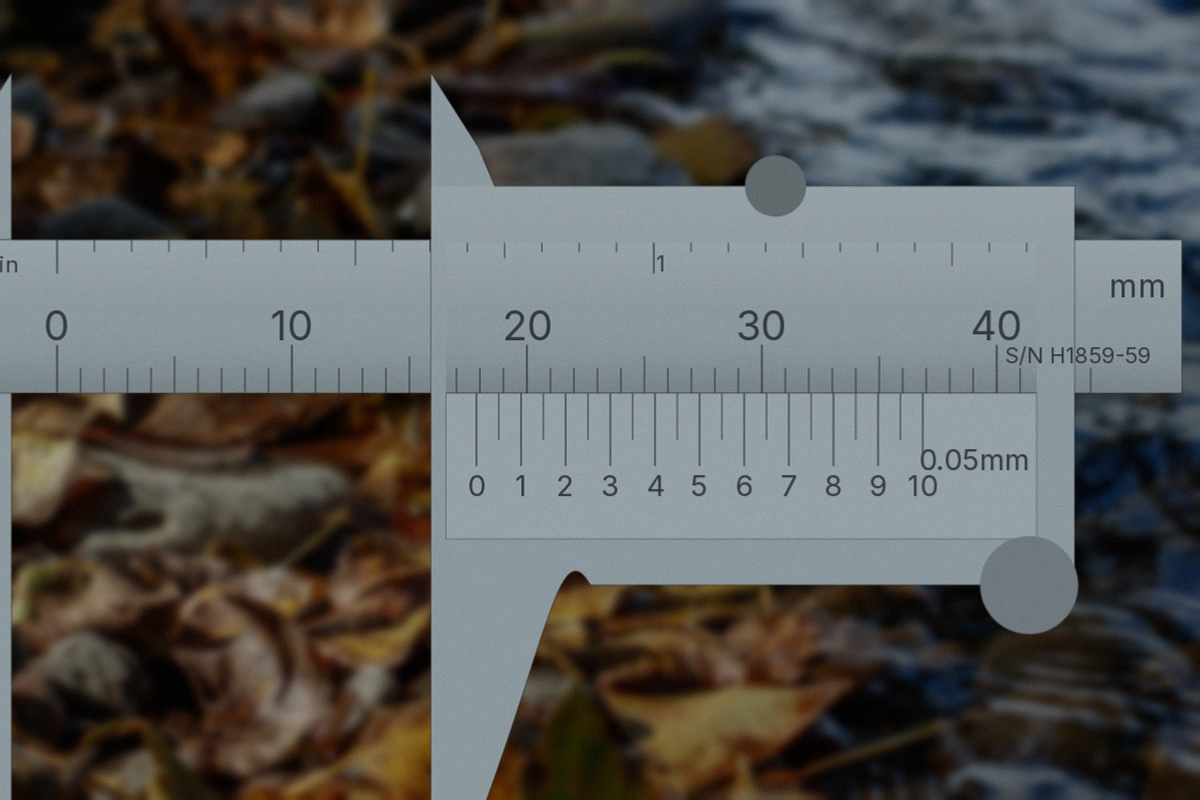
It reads 17.85; mm
